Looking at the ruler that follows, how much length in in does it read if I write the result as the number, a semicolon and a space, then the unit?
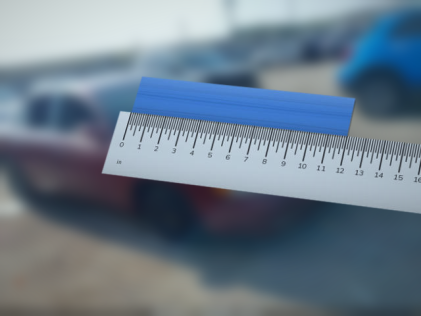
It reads 12; in
